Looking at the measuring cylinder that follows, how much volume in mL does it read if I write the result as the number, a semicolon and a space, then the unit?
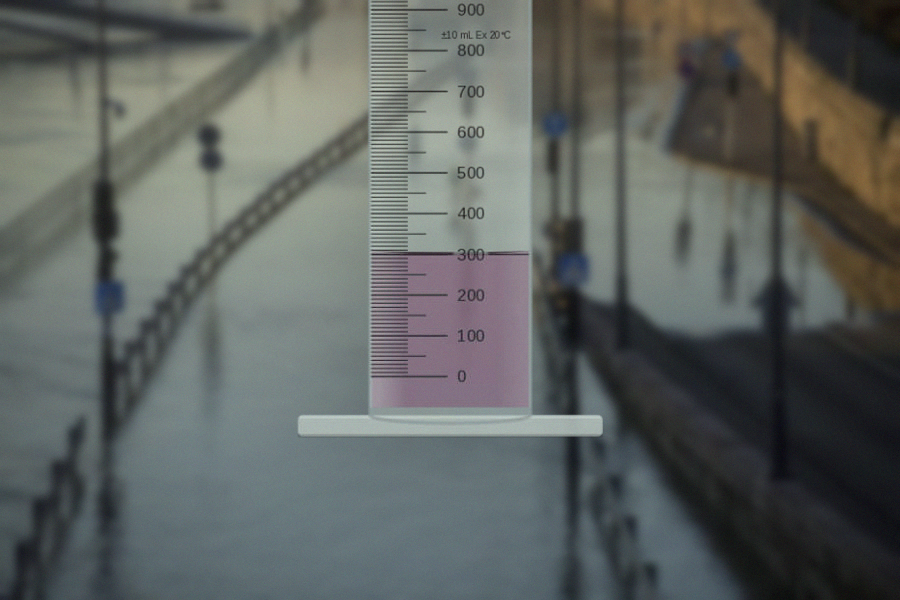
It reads 300; mL
